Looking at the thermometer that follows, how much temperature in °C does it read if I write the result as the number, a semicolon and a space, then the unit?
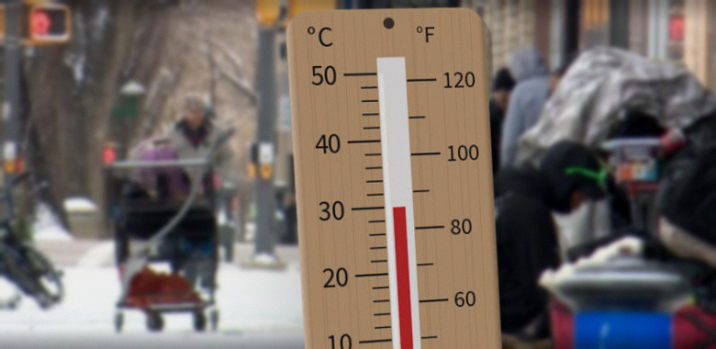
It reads 30; °C
